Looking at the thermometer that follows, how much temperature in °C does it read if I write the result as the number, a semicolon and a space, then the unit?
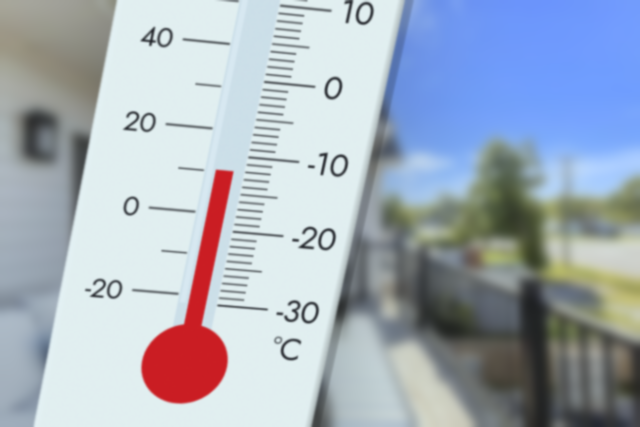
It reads -12; °C
